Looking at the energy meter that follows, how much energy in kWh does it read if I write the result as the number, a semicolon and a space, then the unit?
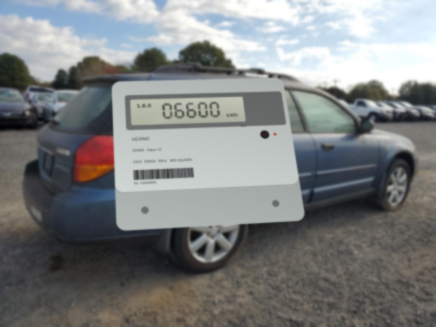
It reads 6600; kWh
